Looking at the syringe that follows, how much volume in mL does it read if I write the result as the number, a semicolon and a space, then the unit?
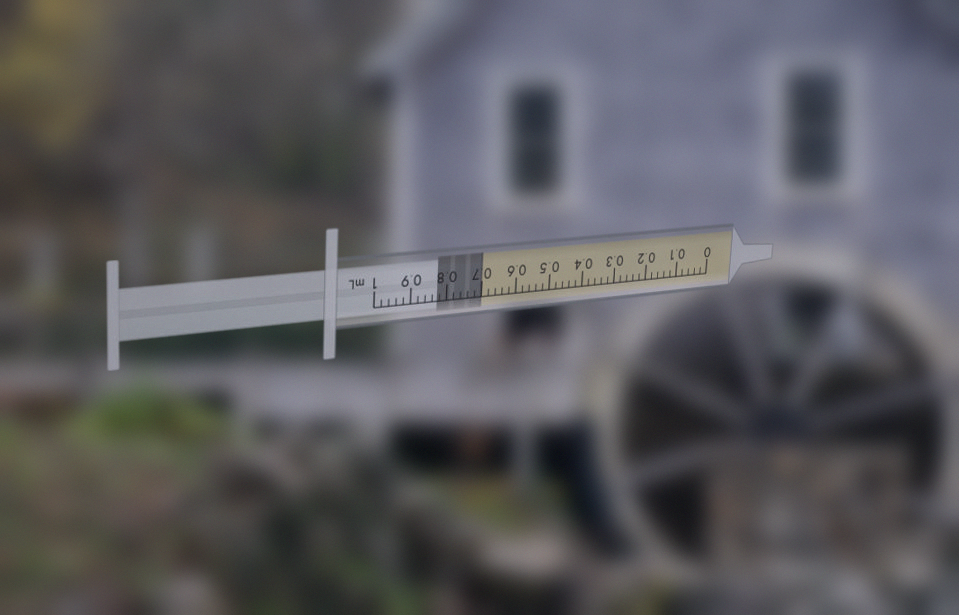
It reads 0.7; mL
